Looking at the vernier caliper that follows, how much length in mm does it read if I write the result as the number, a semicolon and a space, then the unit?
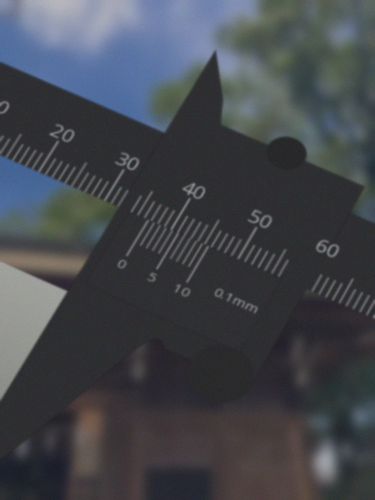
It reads 36.6; mm
